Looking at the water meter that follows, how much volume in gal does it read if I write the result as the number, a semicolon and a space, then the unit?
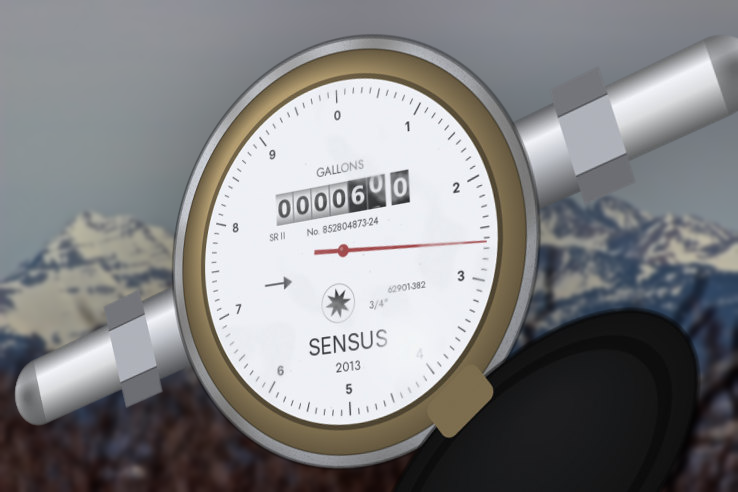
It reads 602.6; gal
